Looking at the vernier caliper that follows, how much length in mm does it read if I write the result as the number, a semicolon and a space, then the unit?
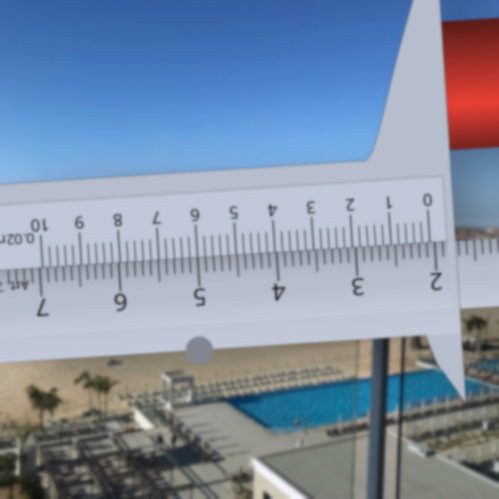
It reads 20.6; mm
